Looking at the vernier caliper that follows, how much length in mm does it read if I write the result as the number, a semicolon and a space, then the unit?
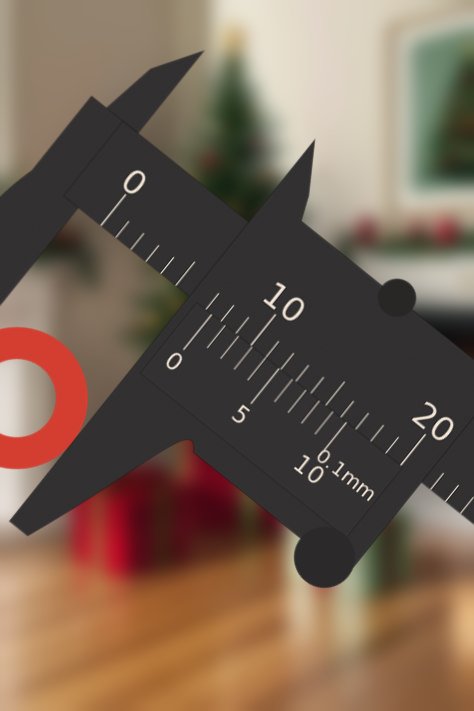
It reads 7.4; mm
